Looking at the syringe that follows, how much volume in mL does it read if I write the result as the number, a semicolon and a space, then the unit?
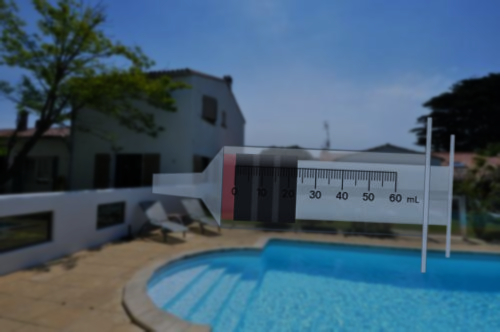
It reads 0; mL
